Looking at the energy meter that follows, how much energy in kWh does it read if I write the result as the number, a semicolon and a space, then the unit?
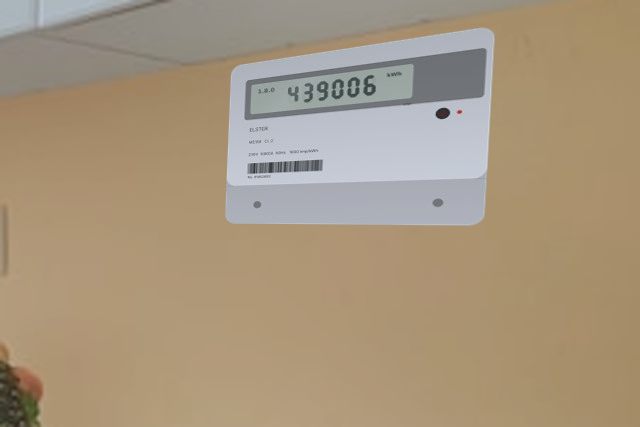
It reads 439006; kWh
